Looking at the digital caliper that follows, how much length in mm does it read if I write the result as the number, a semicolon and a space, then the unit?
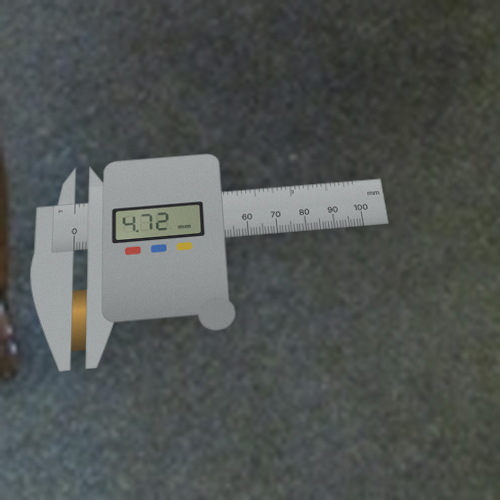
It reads 4.72; mm
